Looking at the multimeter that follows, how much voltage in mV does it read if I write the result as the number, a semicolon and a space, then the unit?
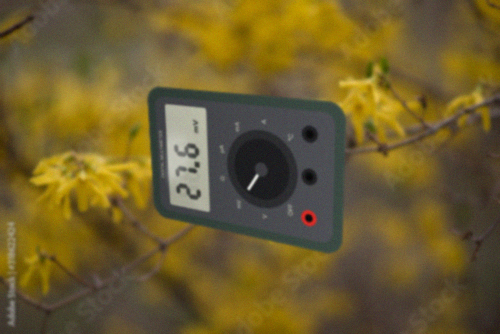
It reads 27.6; mV
